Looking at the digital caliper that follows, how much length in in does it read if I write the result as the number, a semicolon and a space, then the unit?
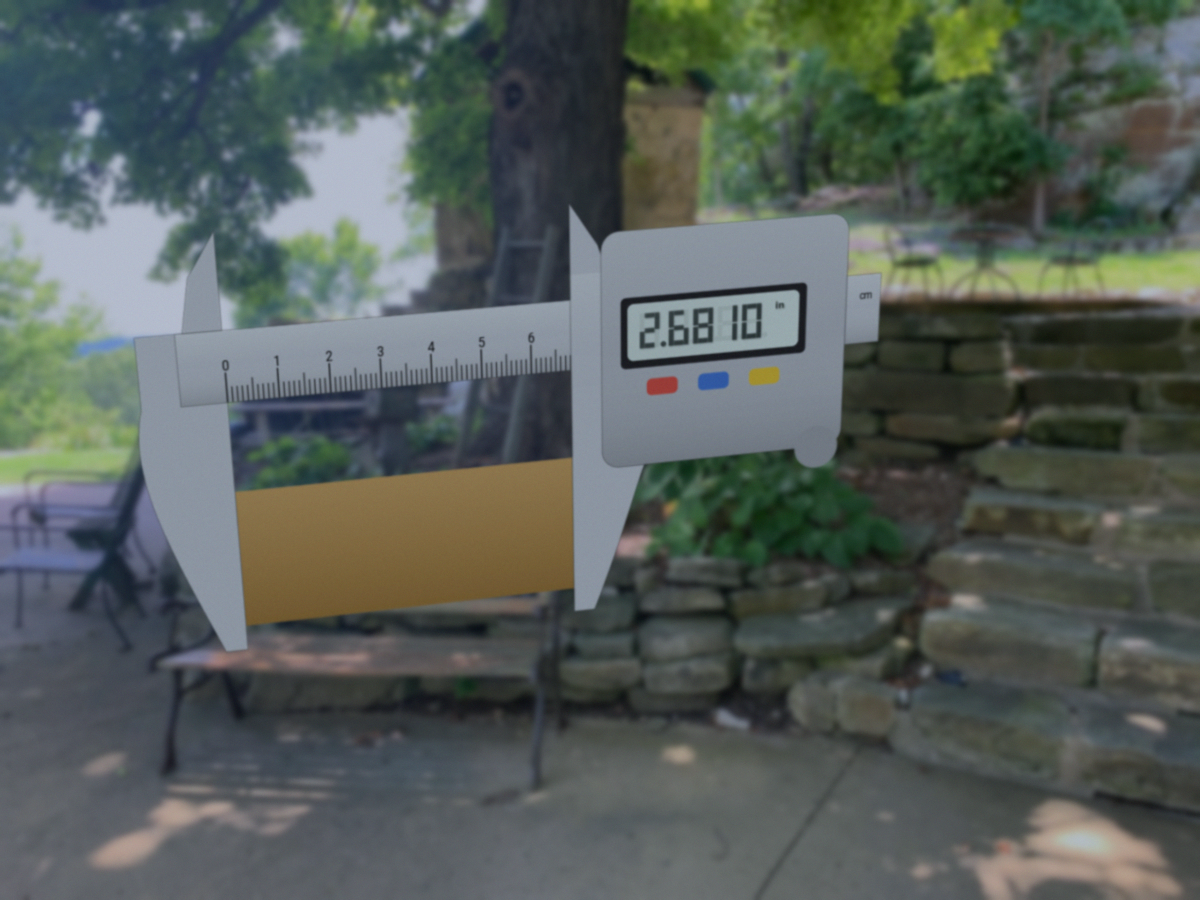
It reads 2.6810; in
